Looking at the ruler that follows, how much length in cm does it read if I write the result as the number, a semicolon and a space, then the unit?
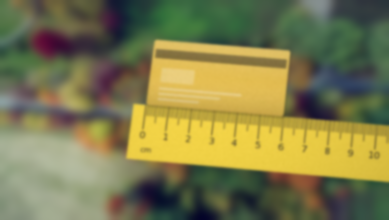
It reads 6; cm
